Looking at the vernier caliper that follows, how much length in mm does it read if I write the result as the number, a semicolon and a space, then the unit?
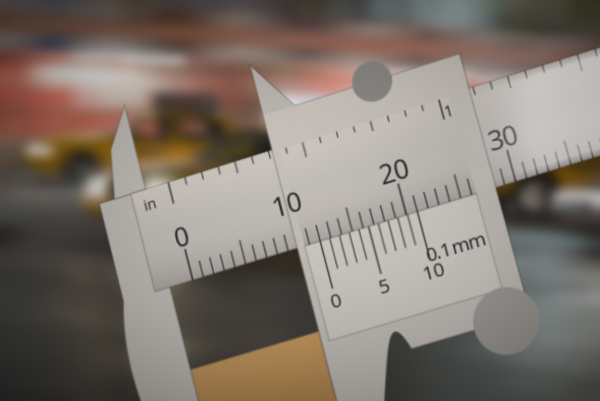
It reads 12.0; mm
